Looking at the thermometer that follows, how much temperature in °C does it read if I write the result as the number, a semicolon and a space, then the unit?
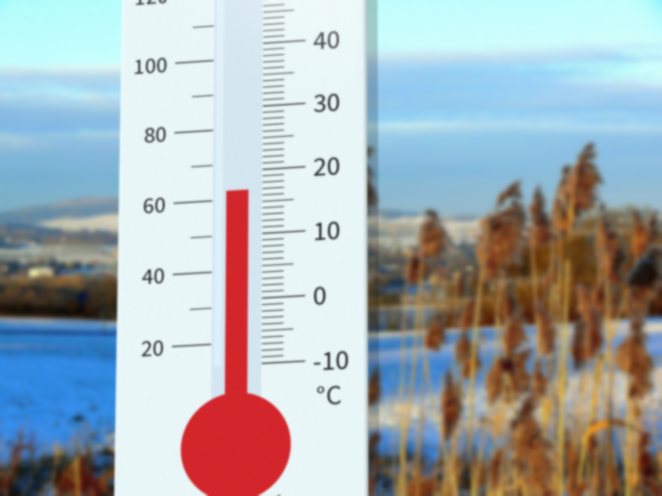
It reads 17; °C
